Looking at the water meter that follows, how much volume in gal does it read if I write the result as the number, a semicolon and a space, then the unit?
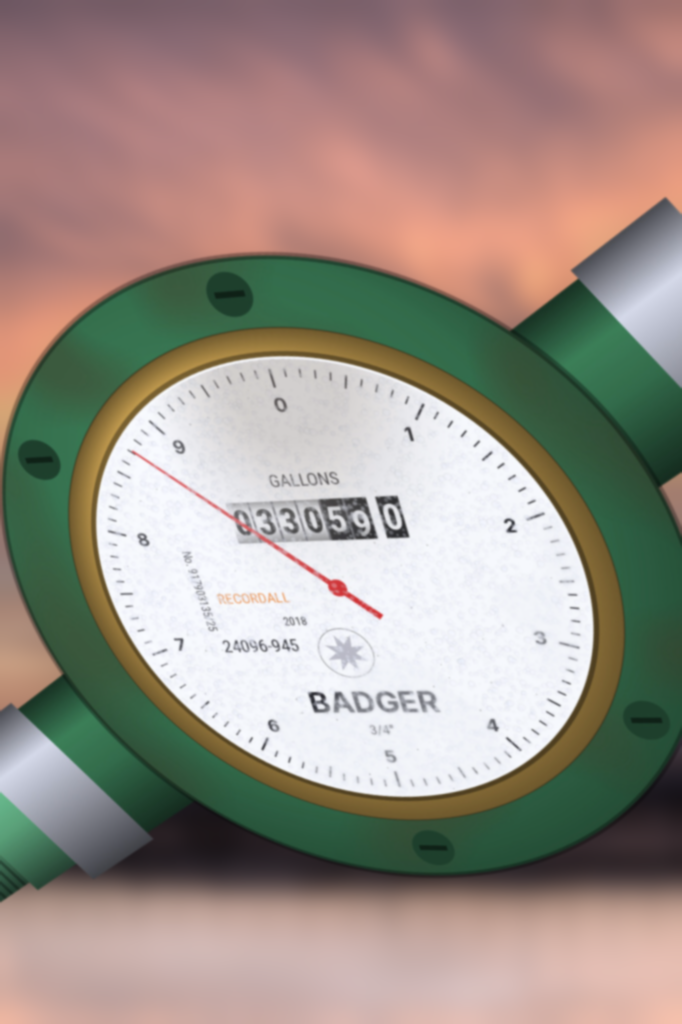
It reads 330588.7; gal
